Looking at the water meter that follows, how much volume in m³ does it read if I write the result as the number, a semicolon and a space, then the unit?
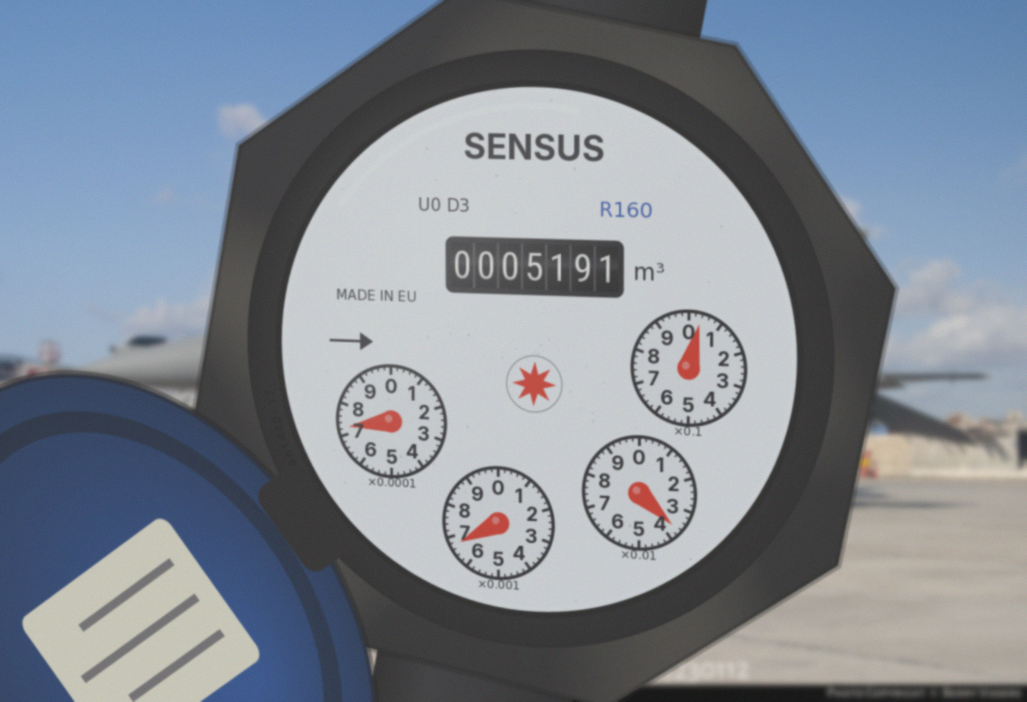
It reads 5191.0367; m³
